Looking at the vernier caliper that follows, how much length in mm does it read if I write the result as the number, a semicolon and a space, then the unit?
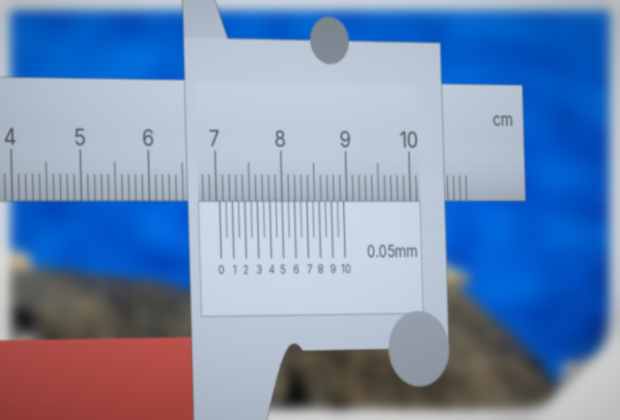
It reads 70.5; mm
